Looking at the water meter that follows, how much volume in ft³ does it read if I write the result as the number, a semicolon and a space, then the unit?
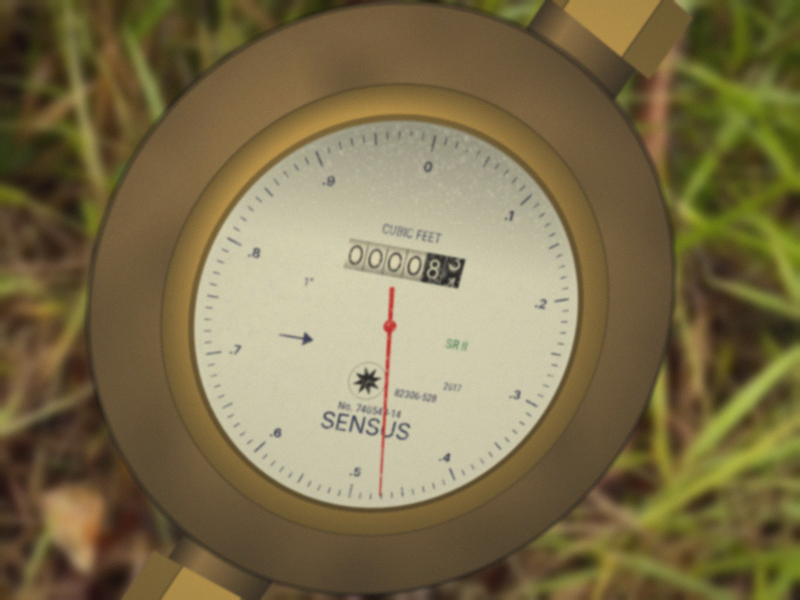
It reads 83.47; ft³
